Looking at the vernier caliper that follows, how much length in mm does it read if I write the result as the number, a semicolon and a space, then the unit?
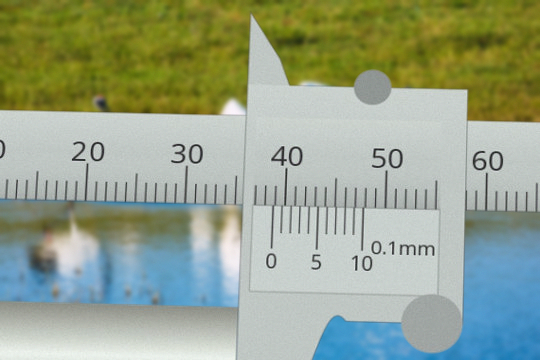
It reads 38.8; mm
